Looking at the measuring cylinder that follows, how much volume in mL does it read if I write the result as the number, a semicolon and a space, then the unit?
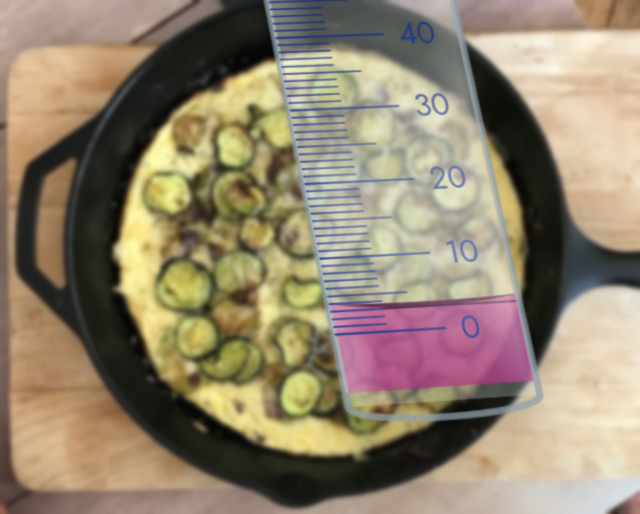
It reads 3; mL
